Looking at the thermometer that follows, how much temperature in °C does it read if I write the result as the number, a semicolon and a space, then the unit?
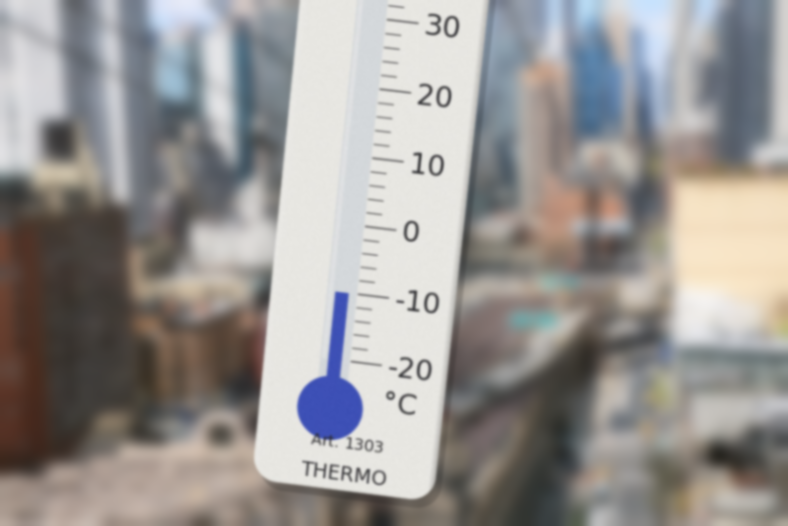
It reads -10; °C
